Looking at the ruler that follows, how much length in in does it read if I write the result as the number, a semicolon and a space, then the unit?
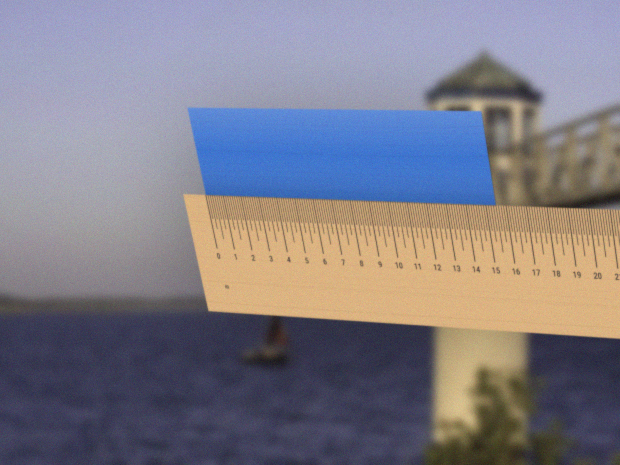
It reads 15.5; in
